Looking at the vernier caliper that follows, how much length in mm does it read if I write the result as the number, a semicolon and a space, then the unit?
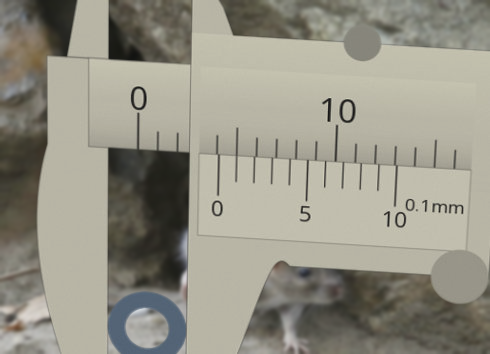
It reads 4.1; mm
